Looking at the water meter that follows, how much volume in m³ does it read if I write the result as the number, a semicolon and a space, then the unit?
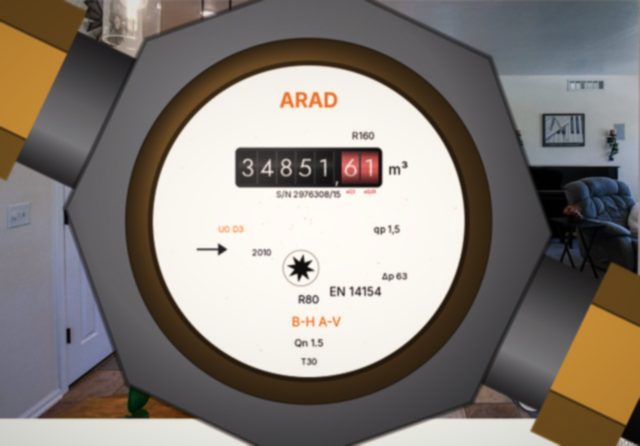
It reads 34851.61; m³
